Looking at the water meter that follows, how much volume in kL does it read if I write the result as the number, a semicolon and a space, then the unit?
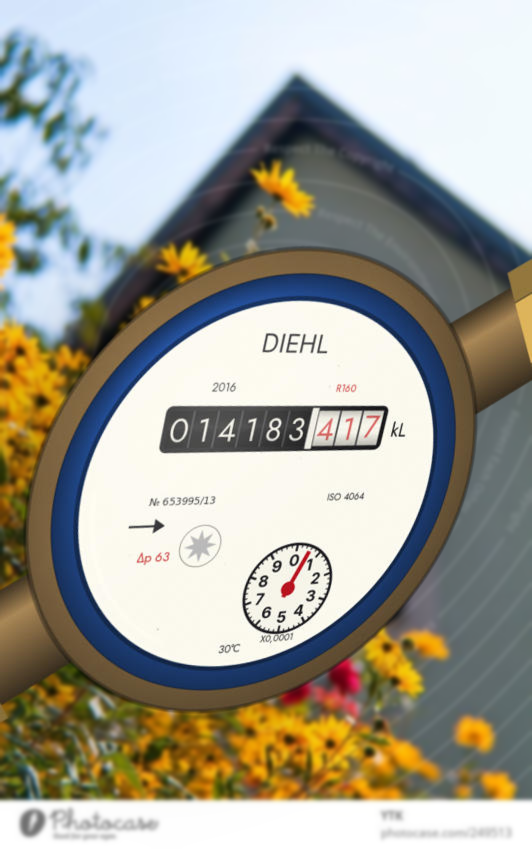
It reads 14183.4170; kL
